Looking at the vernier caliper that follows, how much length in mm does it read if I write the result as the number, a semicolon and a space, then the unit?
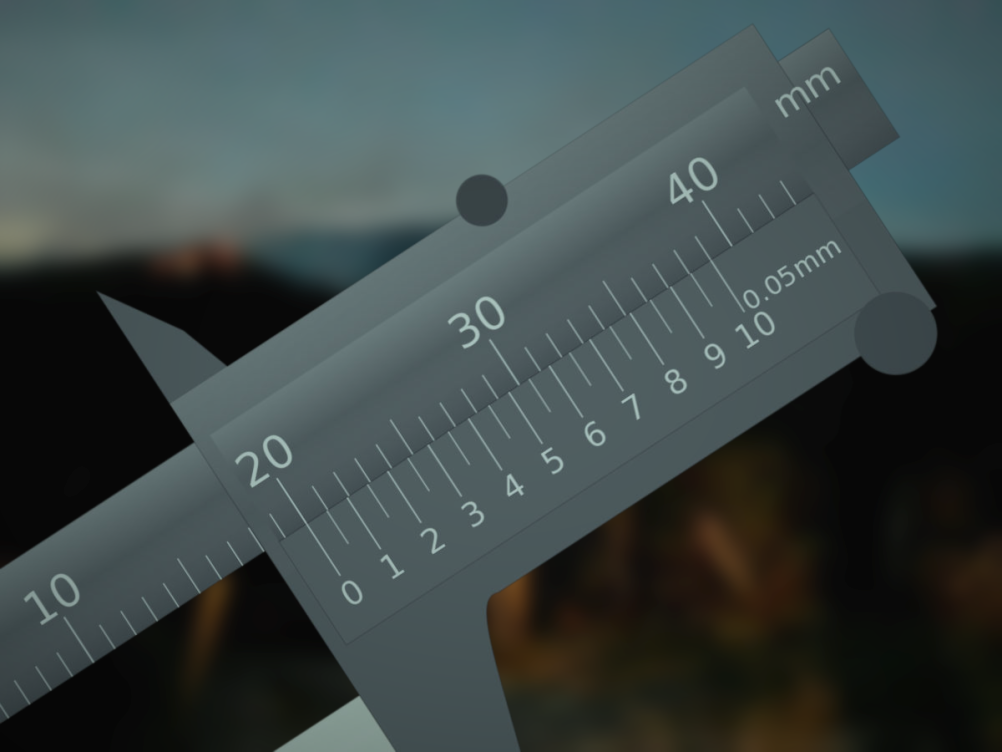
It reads 20.00; mm
